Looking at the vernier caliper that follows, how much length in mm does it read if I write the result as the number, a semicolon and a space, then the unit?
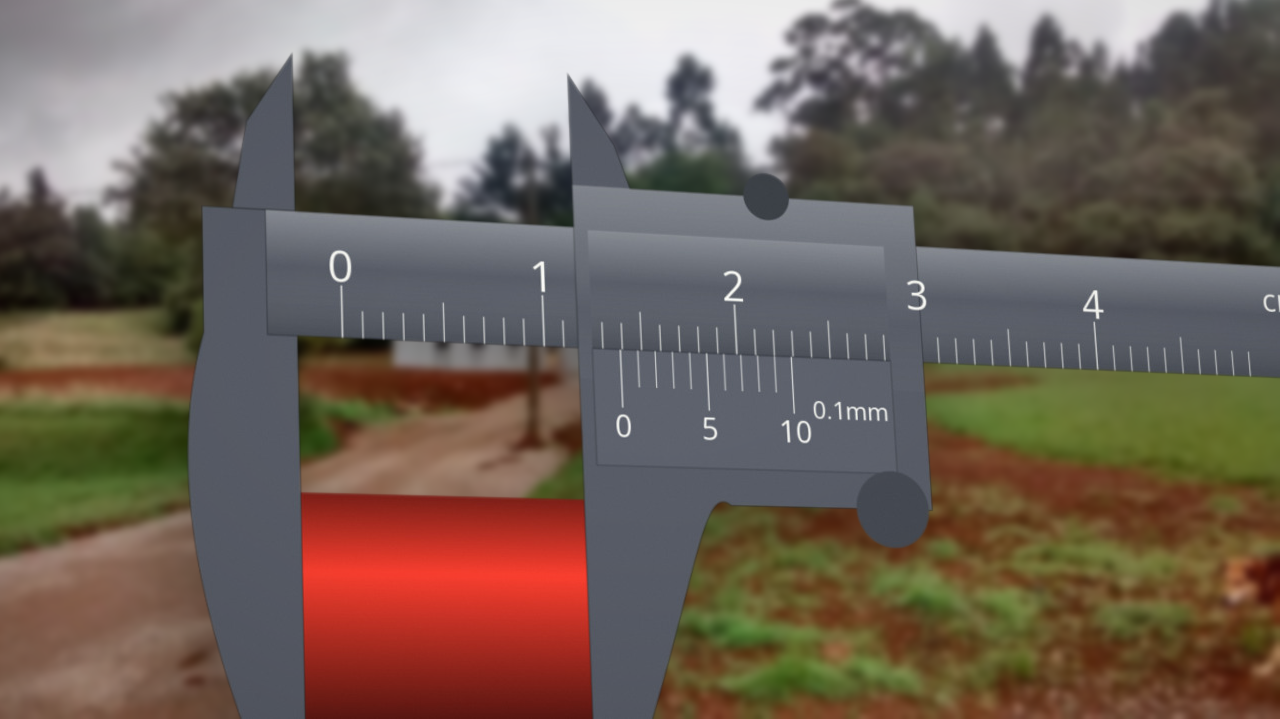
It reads 13.9; mm
